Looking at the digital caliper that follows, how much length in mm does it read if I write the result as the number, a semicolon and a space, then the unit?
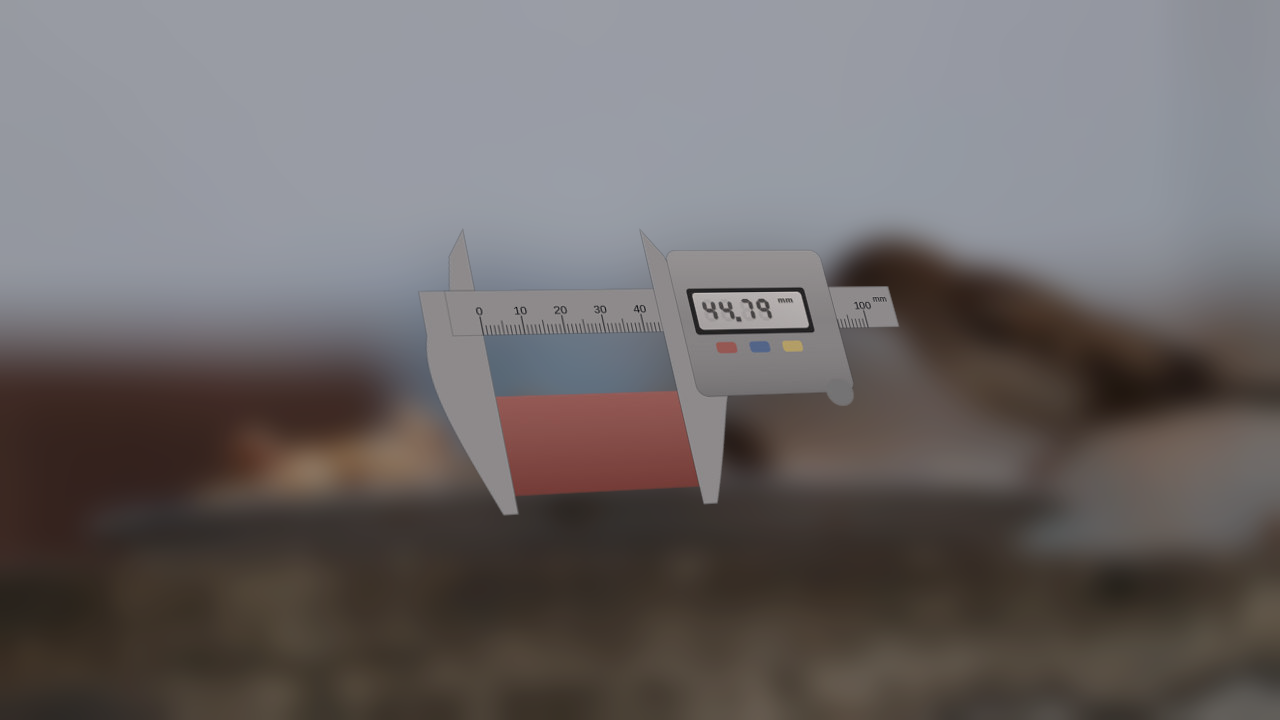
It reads 44.79; mm
